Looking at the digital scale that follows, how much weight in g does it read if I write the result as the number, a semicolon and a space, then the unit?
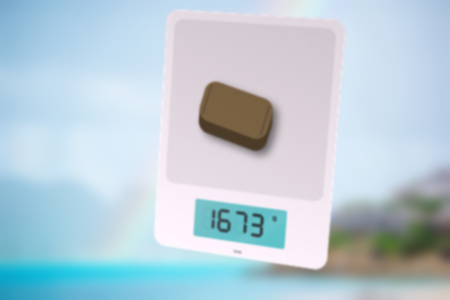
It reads 1673; g
